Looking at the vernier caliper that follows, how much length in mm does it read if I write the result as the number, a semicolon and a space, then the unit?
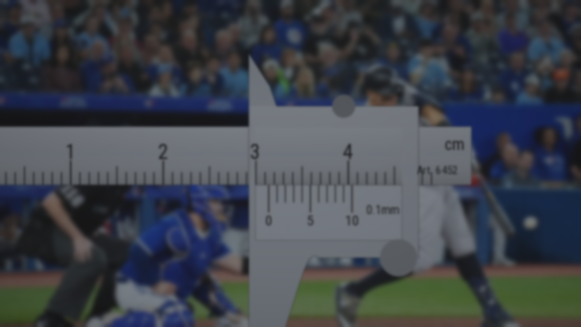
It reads 31.4; mm
